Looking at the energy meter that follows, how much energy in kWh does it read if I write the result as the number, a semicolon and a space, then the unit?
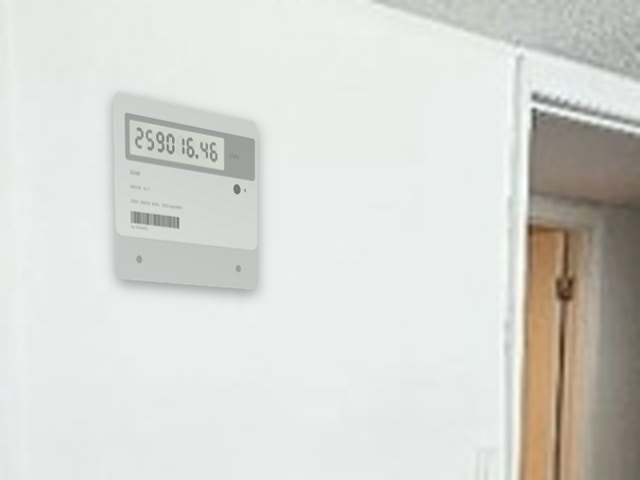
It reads 259016.46; kWh
